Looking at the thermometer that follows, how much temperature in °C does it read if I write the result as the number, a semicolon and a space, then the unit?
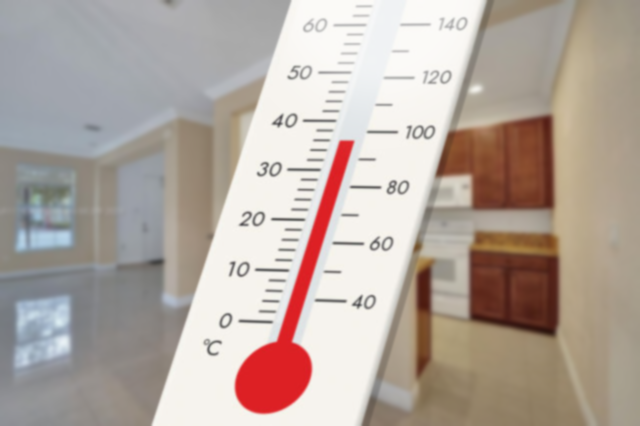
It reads 36; °C
